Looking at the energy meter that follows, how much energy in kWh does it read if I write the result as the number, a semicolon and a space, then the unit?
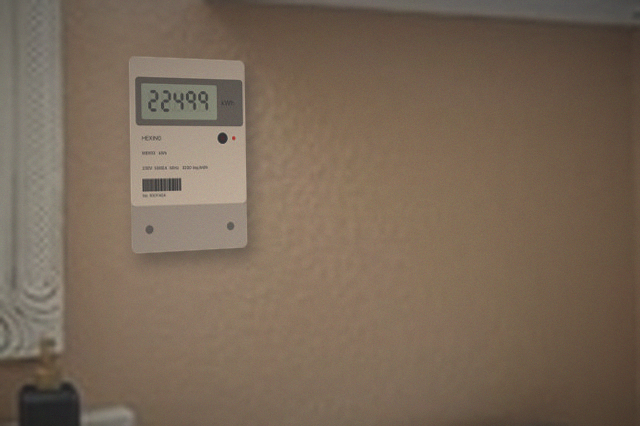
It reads 22499; kWh
